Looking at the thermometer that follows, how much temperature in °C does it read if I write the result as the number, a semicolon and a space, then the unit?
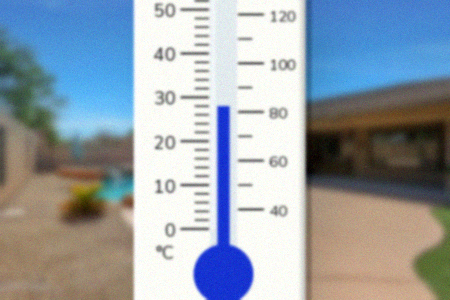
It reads 28; °C
